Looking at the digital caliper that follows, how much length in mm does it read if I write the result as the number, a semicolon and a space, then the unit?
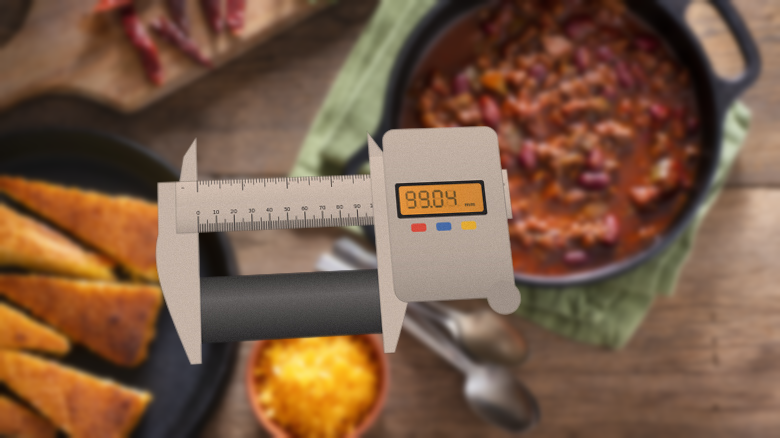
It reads 99.04; mm
